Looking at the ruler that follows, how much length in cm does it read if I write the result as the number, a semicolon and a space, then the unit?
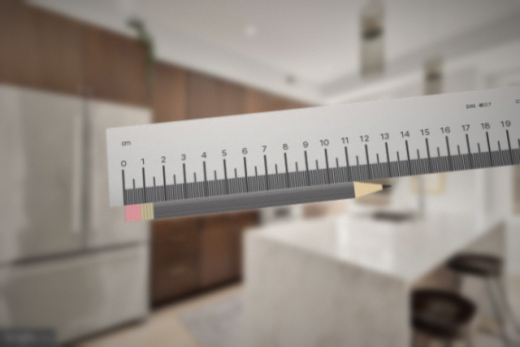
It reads 13; cm
